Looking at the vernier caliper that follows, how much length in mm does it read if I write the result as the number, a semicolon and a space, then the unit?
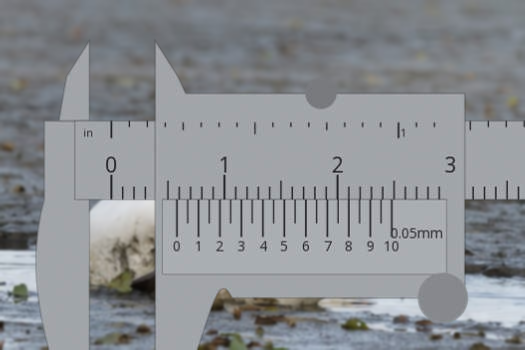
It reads 5.8; mm
